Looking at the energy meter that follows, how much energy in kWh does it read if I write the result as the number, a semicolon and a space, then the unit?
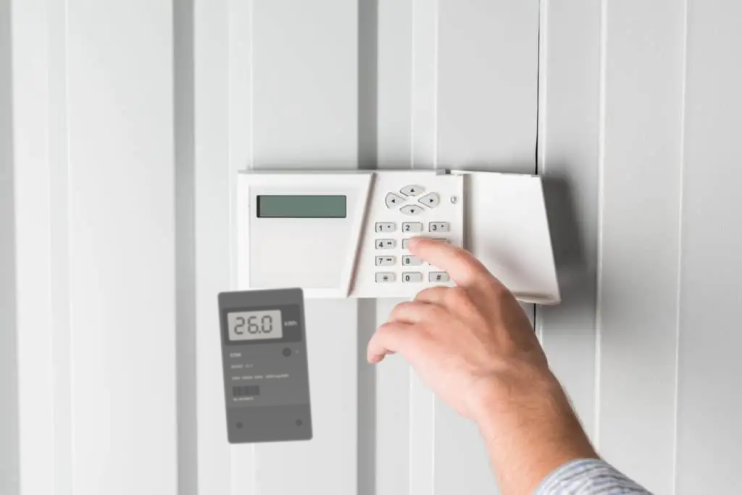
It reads 26.0; kWh
